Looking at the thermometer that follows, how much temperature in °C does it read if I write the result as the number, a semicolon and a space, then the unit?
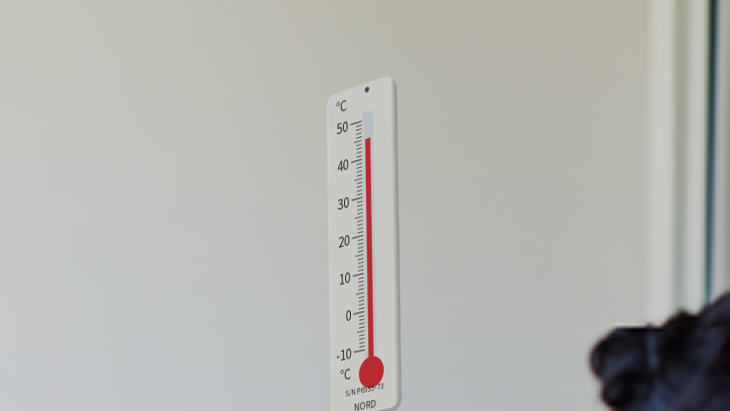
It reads 45; °C
